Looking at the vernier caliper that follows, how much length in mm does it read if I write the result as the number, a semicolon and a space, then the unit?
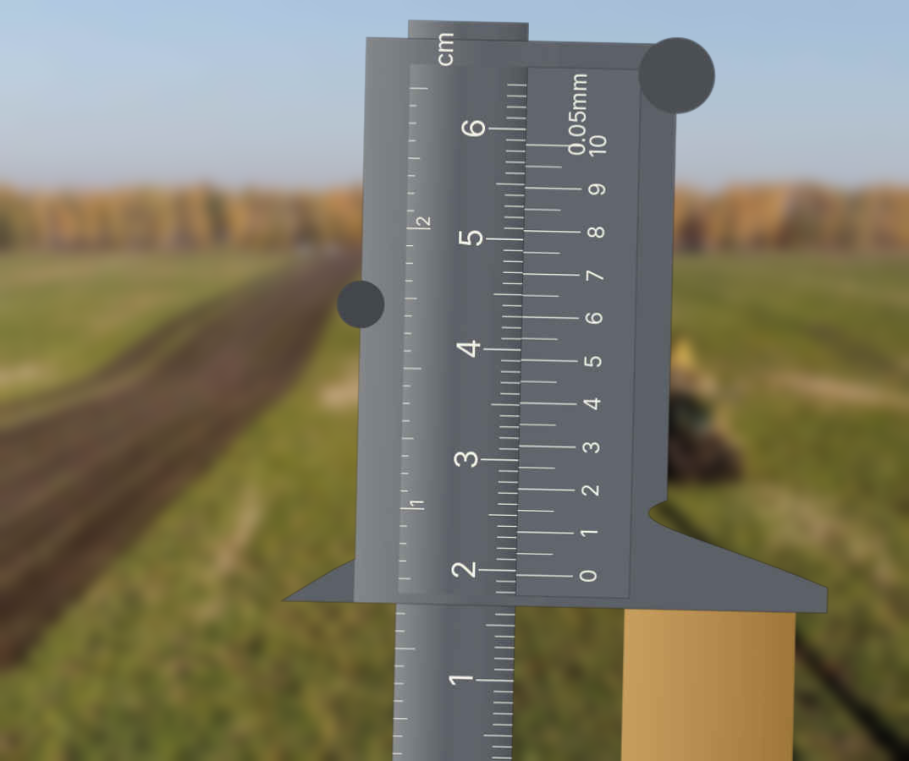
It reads 19.6; mm
